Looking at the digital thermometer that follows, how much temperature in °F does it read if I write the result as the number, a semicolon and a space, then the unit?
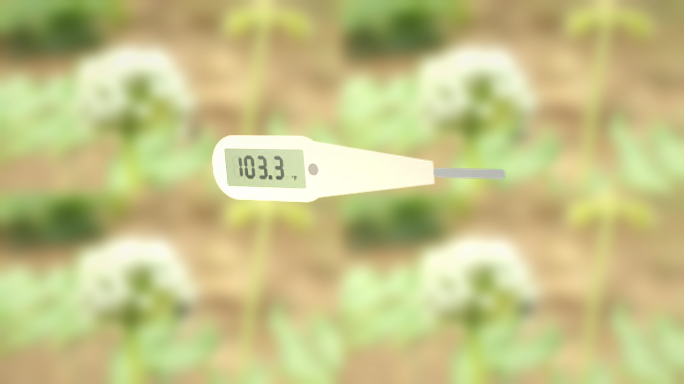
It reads 103.3; °F
